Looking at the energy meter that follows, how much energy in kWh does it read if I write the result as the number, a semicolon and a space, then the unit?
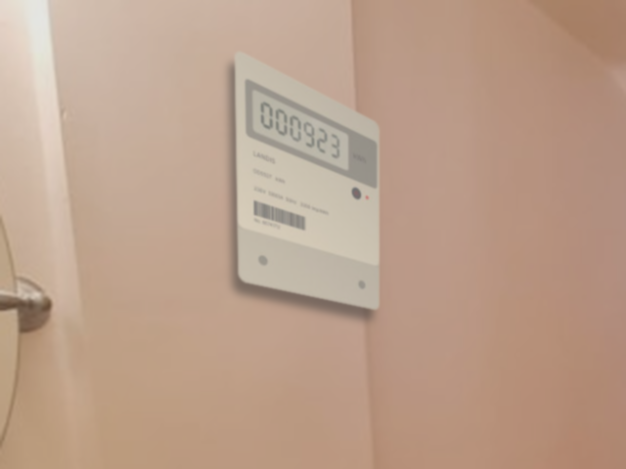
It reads 923; kWh
